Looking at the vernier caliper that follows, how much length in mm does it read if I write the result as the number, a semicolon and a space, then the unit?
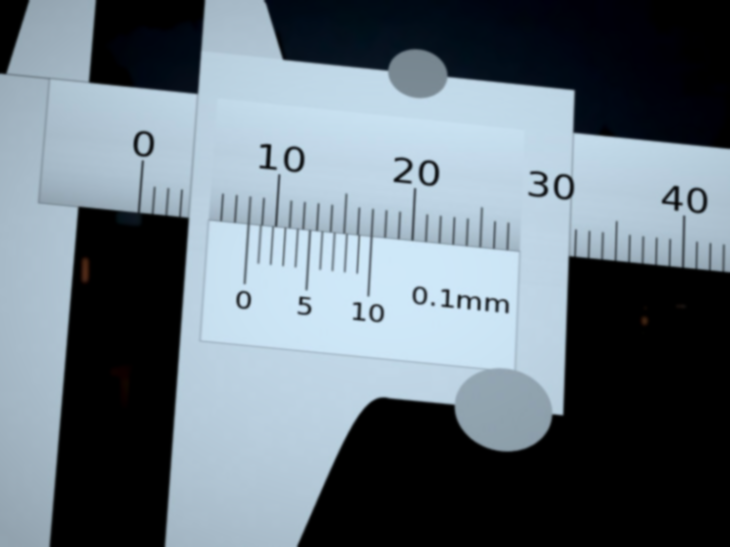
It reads 8.0; mm
